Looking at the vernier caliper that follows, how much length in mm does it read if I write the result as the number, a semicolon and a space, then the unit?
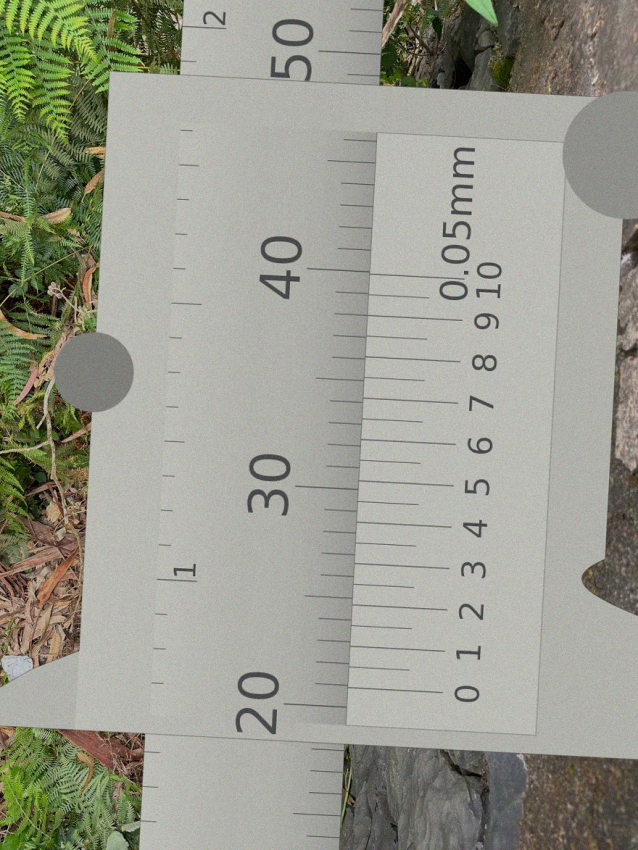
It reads 20.90; mm
